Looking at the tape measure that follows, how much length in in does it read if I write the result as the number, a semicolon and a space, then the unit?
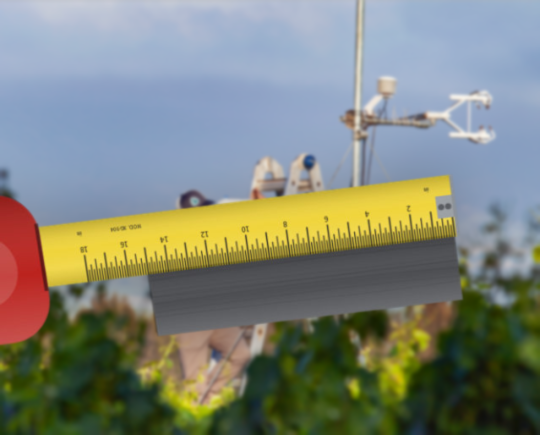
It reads 15; in
